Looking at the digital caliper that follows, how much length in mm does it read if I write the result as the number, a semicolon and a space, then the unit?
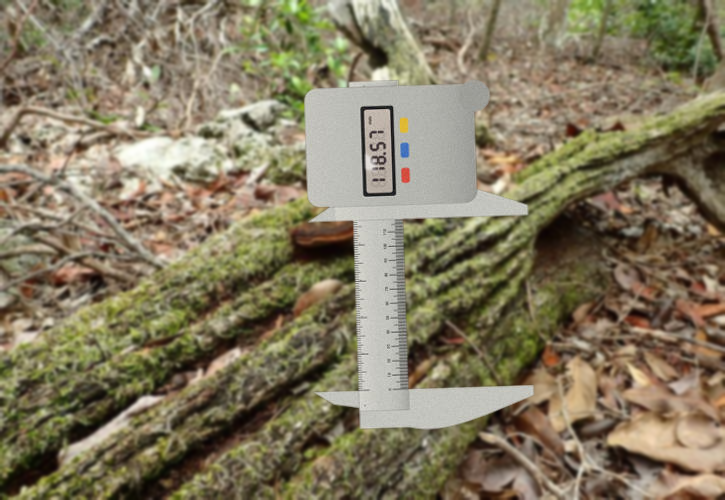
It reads 118.57; mm
